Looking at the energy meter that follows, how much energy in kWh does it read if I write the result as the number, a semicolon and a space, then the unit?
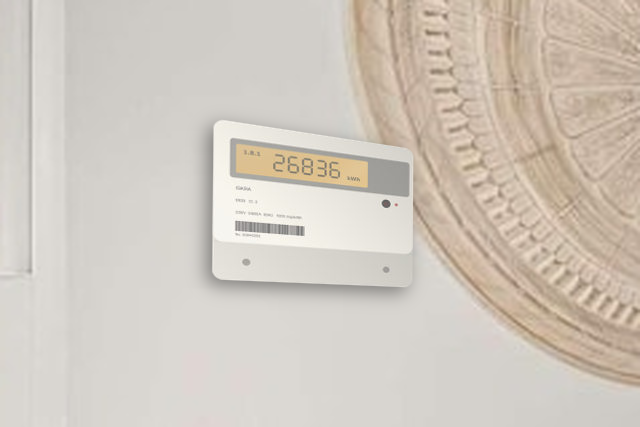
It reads 26836; kWh
